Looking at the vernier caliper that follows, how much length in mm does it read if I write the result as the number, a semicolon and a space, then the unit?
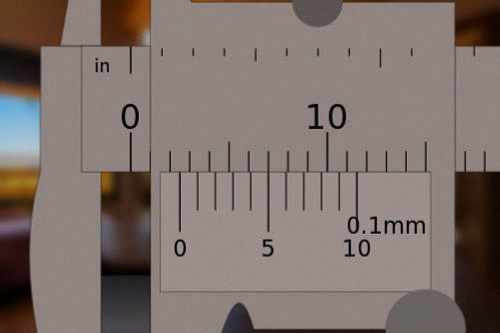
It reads 2.5; mm
